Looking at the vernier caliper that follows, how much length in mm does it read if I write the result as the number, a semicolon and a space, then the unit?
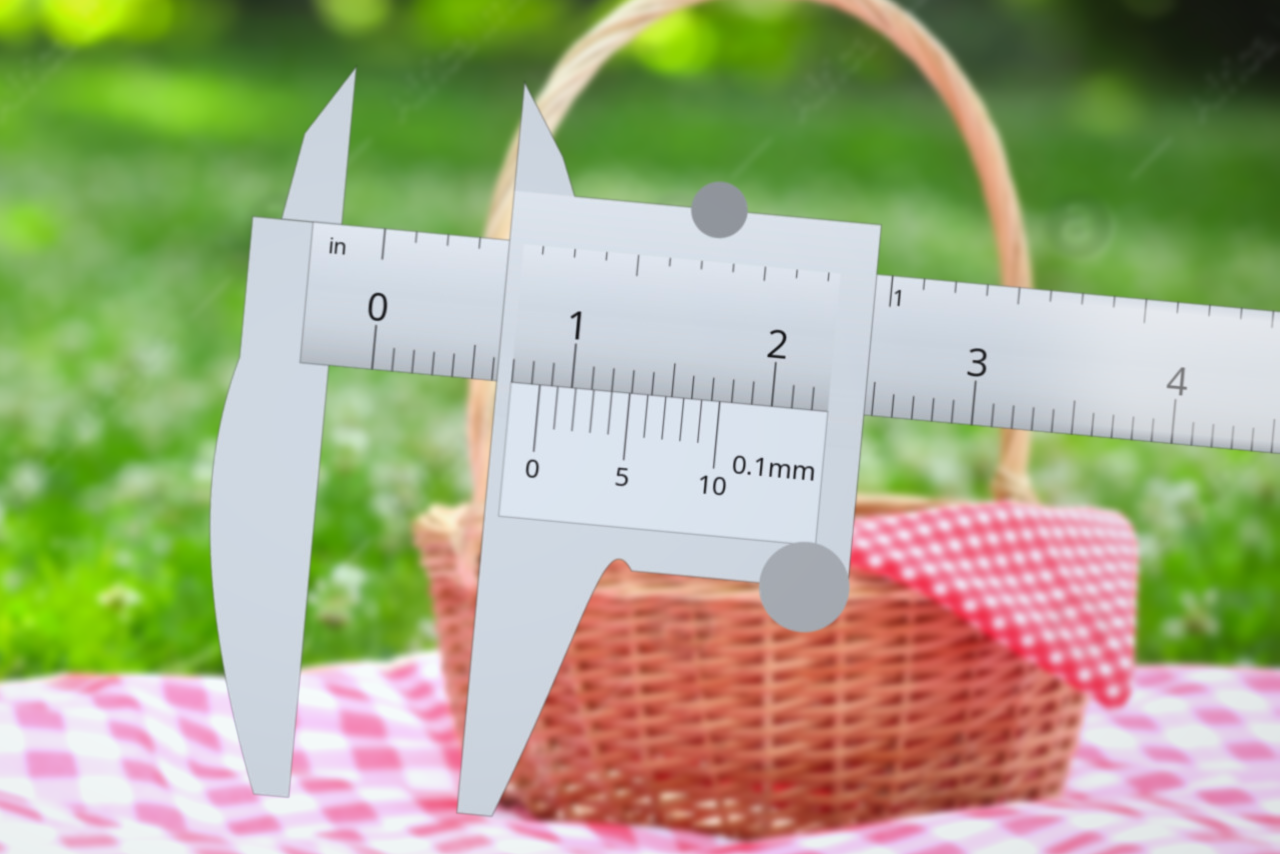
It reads 8.4; mm
